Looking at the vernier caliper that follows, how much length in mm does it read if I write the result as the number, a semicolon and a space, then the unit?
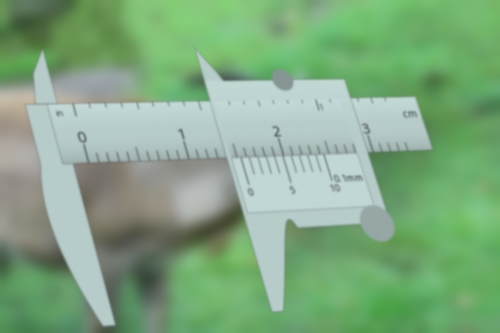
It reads 15.4; mm
